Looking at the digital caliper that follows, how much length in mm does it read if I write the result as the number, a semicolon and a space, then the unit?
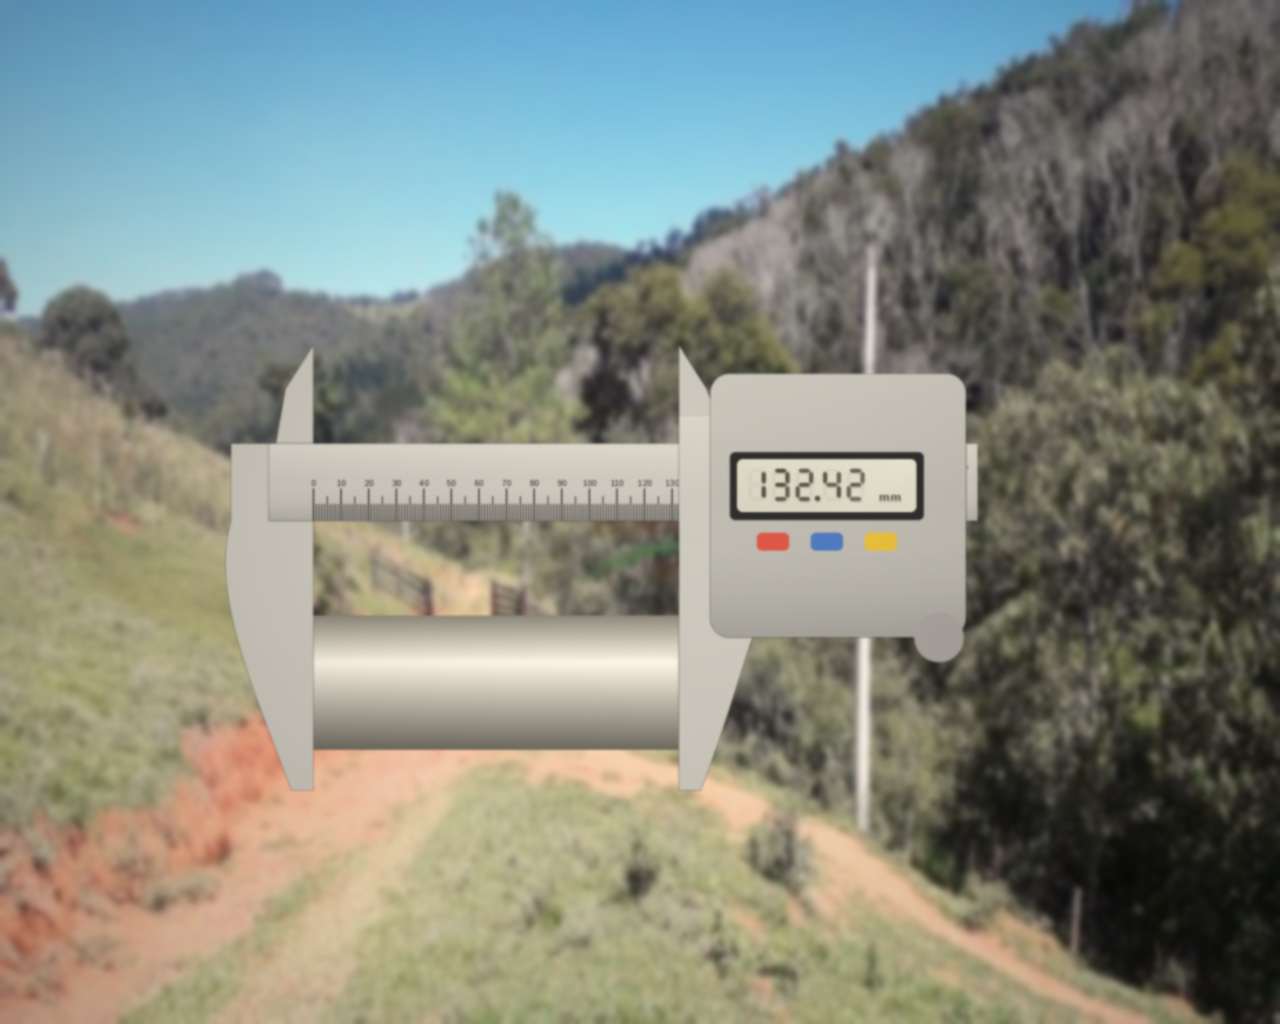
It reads 132.42; mm
